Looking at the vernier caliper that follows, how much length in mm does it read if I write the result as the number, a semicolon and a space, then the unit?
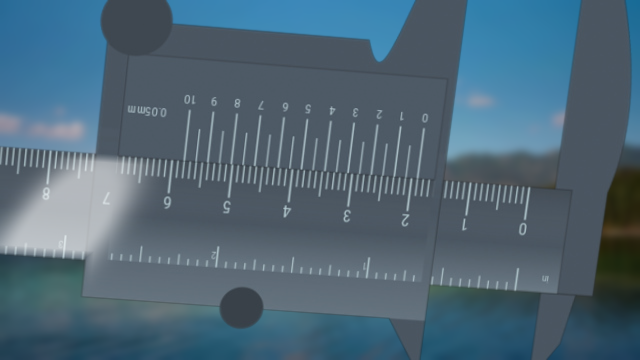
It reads 19.0; mm
